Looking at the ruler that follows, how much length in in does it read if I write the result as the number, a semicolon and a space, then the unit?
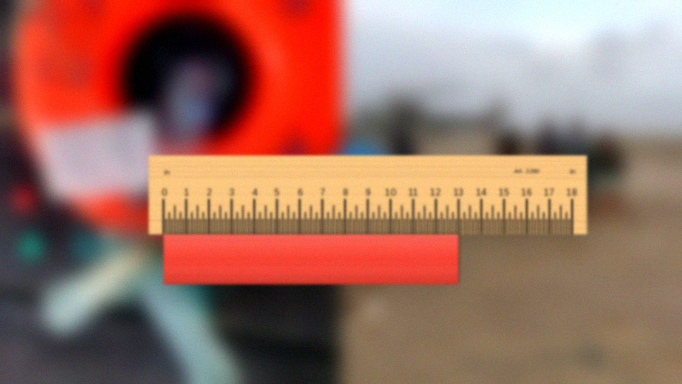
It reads 13; in
